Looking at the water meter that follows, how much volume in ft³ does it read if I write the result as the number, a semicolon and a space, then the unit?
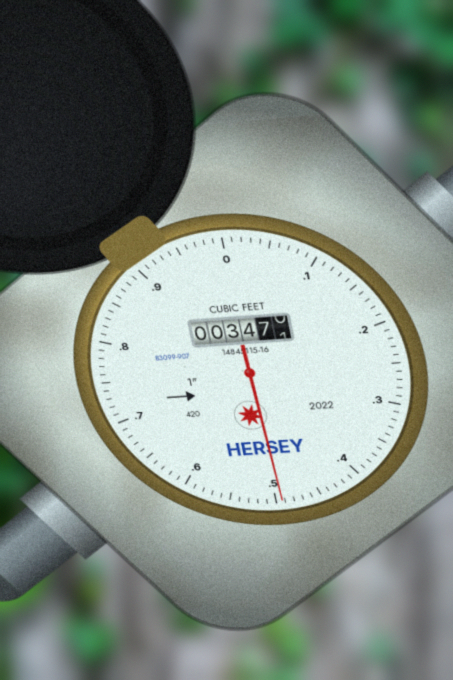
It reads 3470.49; ft³
